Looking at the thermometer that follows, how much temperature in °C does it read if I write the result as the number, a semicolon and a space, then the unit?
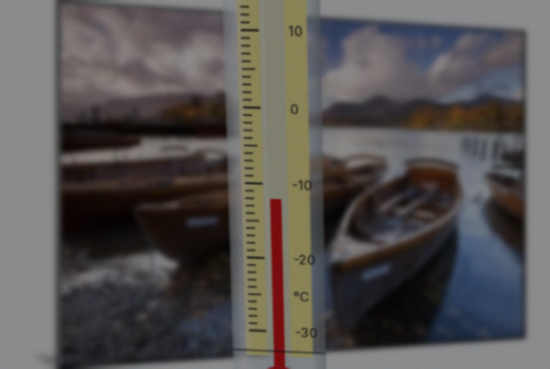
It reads -12; °C
